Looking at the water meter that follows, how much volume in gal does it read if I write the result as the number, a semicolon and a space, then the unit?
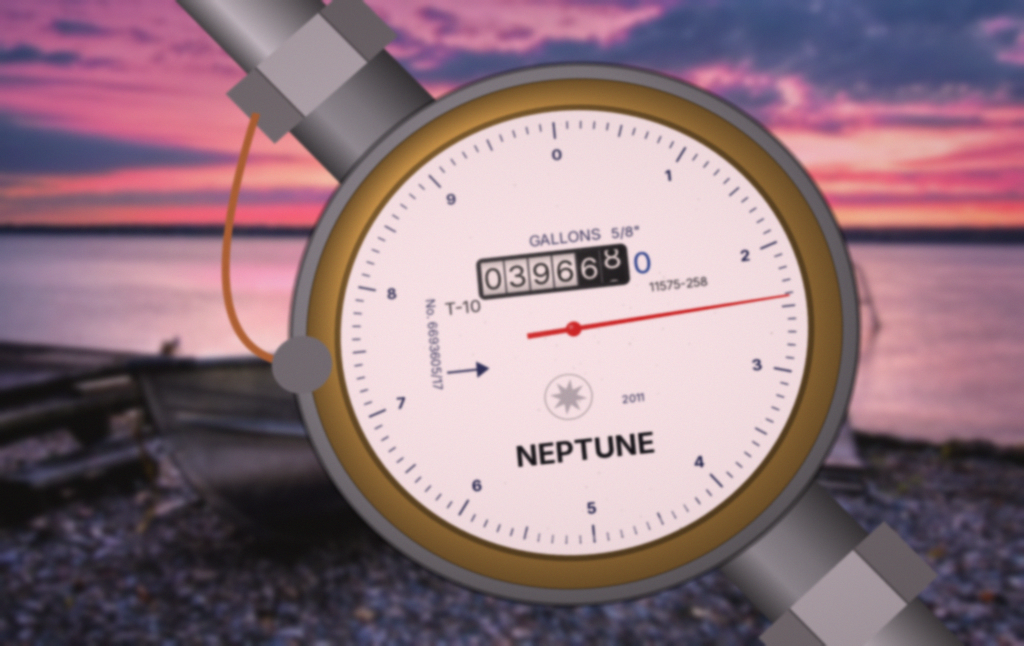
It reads 396682.4; gal
